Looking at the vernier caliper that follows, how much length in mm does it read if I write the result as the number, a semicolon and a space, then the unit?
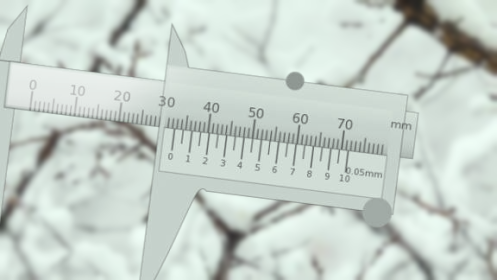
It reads 32.5; mm
